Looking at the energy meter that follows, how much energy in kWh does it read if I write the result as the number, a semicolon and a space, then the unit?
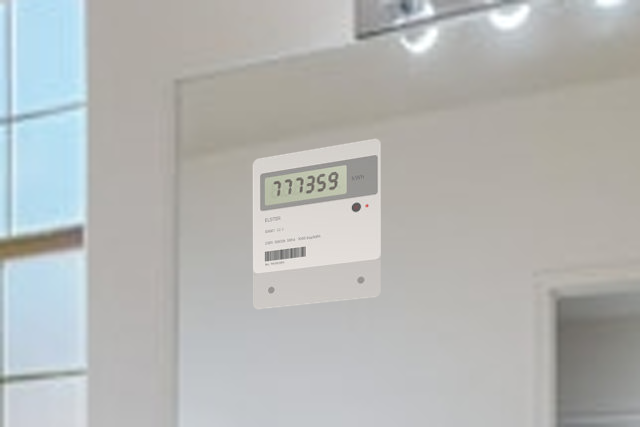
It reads 777359; kWh
